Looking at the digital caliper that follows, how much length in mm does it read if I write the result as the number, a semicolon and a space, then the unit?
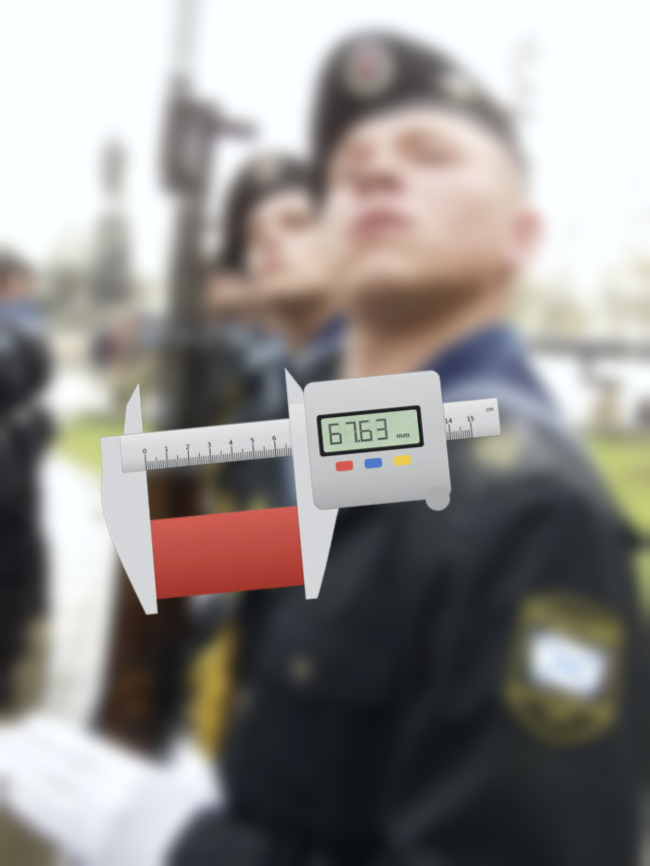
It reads 67.63; mm
